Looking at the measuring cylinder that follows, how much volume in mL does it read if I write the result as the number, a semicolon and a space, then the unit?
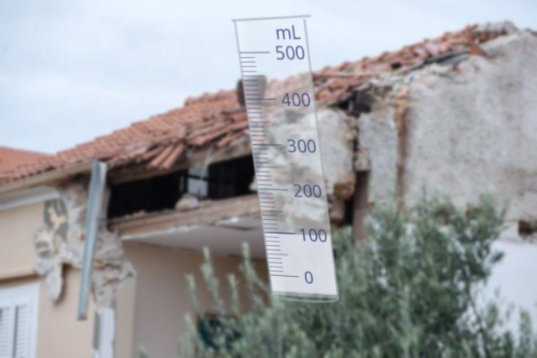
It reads 100; mL
